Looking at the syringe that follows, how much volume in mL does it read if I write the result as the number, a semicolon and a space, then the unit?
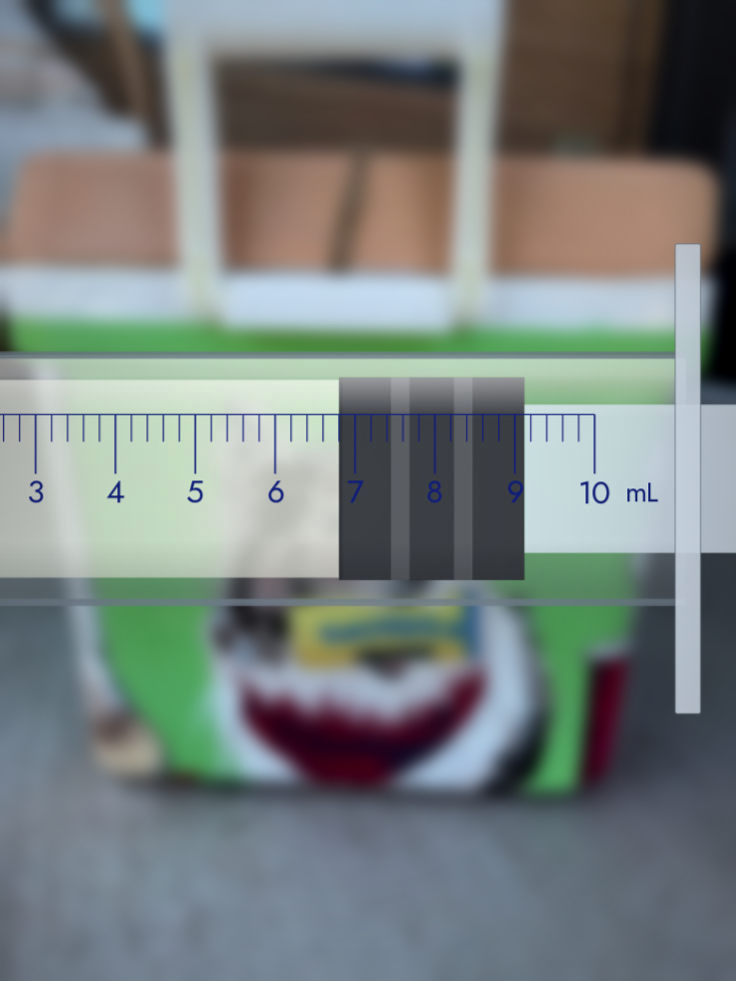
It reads 6.8; mL
